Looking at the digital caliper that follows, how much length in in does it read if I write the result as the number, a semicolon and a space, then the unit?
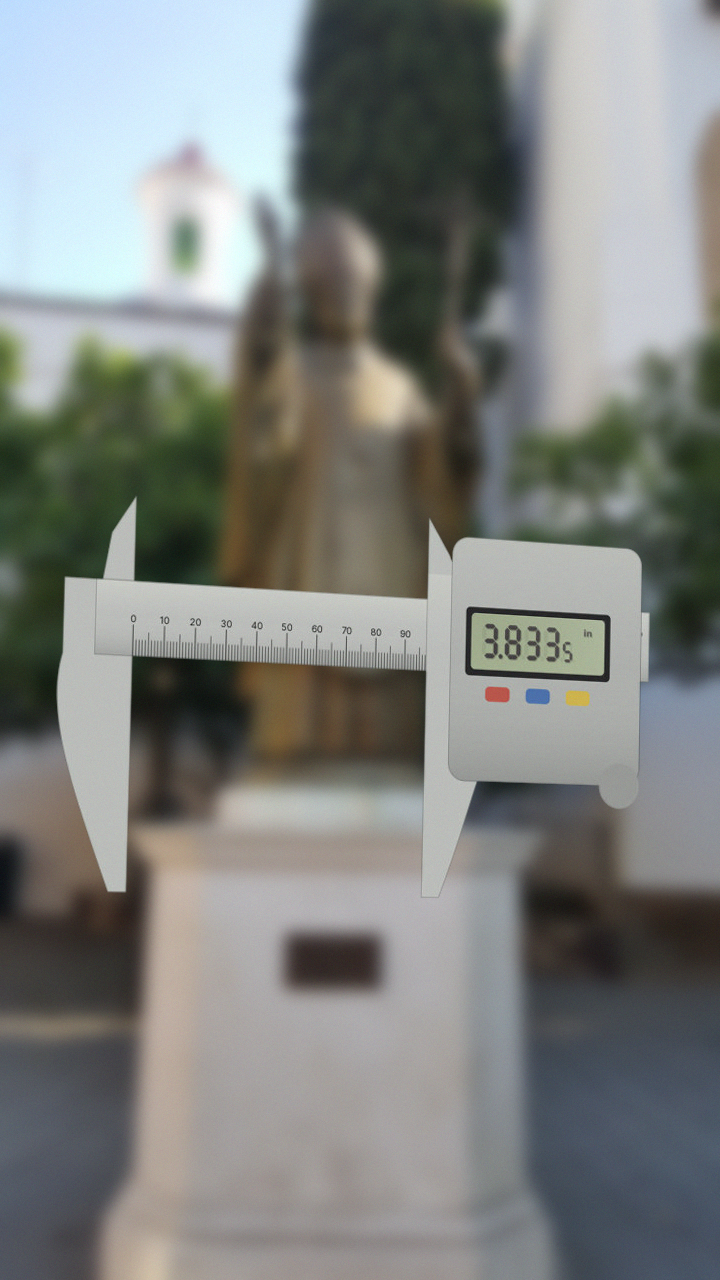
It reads 3.8335; in
